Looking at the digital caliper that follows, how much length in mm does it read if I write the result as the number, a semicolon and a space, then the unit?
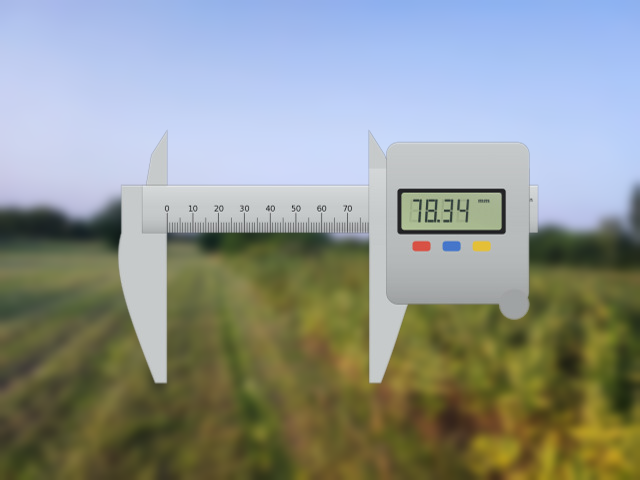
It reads 78.34; mm
